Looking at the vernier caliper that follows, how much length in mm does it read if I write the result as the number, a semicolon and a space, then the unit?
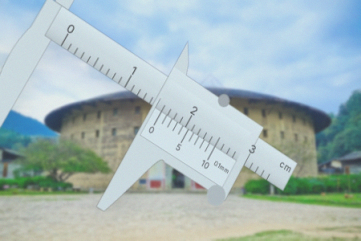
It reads 16.0; mm
